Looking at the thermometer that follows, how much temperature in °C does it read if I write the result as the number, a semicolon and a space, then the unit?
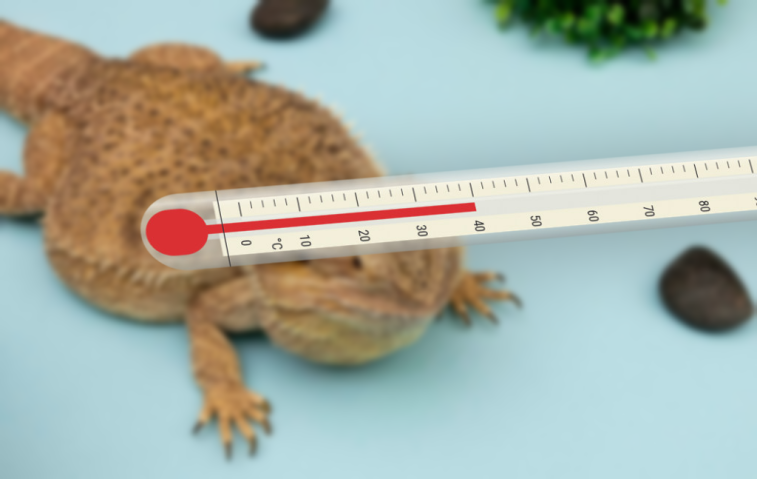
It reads 40; °C
